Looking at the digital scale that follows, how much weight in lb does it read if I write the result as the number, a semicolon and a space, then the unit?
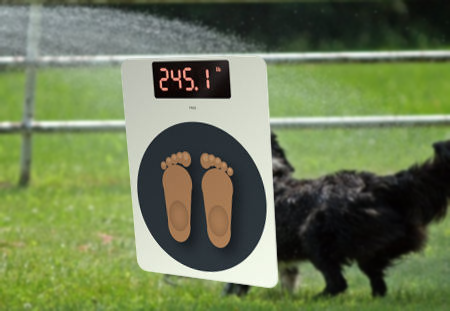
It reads 245.1; lb
